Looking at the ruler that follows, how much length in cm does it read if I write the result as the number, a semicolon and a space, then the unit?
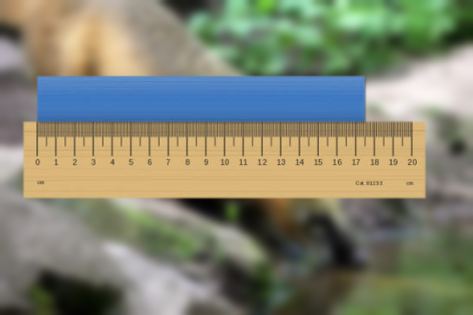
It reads 17.5; cm
